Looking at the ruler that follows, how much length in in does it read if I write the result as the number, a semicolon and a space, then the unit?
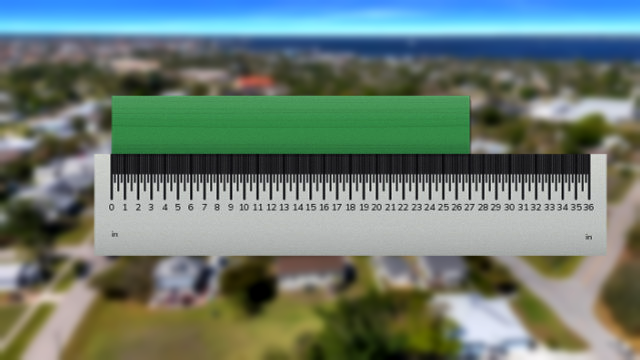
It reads 27; in
